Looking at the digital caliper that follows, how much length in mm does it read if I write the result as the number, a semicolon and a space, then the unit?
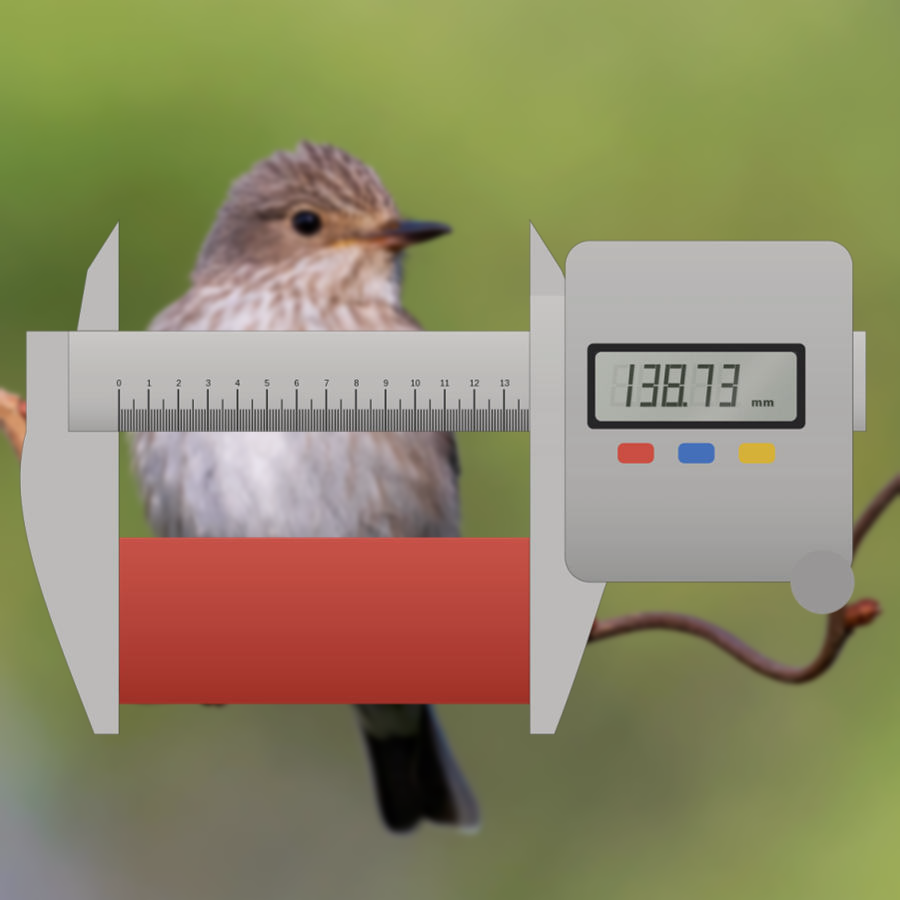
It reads 138.73; mm
